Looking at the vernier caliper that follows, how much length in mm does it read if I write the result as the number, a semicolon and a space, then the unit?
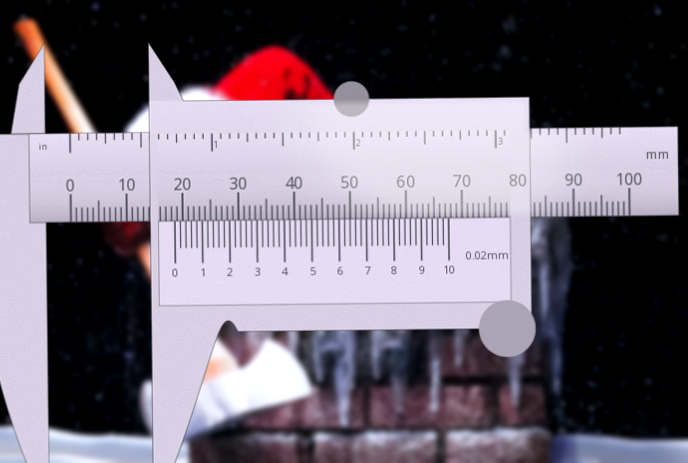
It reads 18.6; mm
